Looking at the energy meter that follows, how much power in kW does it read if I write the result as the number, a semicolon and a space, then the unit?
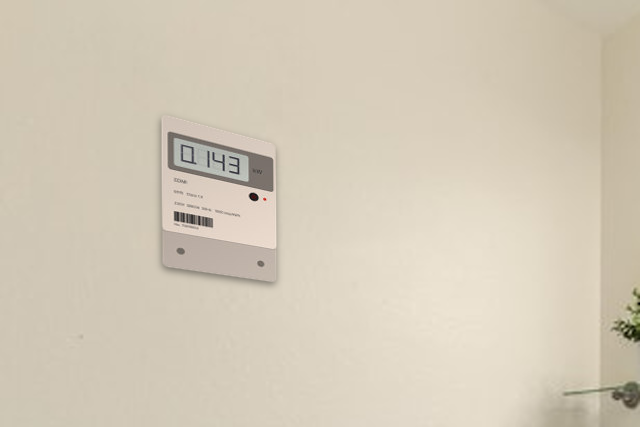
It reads 0.143; kW
